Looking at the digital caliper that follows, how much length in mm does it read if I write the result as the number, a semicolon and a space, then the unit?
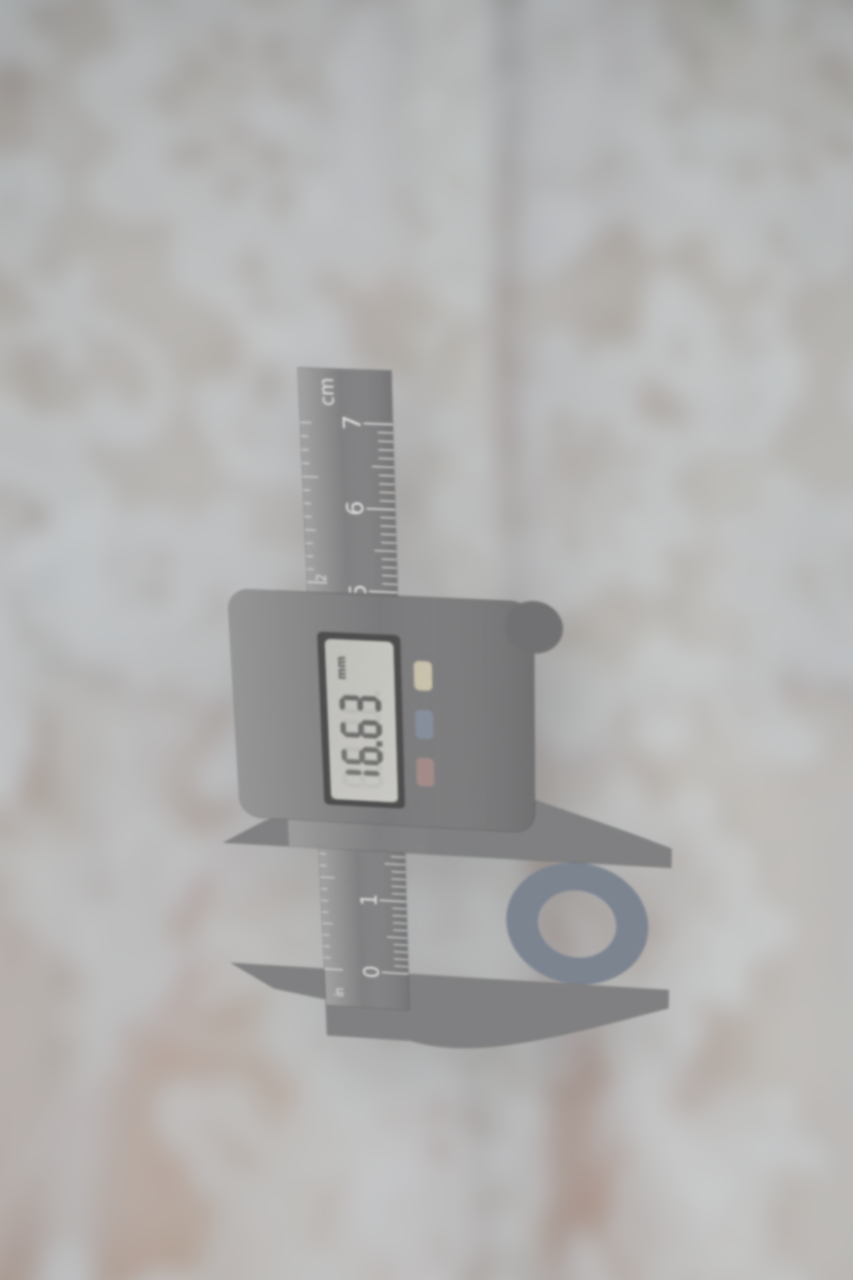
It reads 16.63; mm
